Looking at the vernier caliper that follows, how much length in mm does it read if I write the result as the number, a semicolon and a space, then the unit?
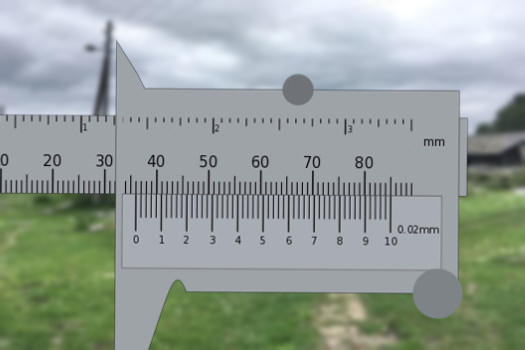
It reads 36.0; mm
